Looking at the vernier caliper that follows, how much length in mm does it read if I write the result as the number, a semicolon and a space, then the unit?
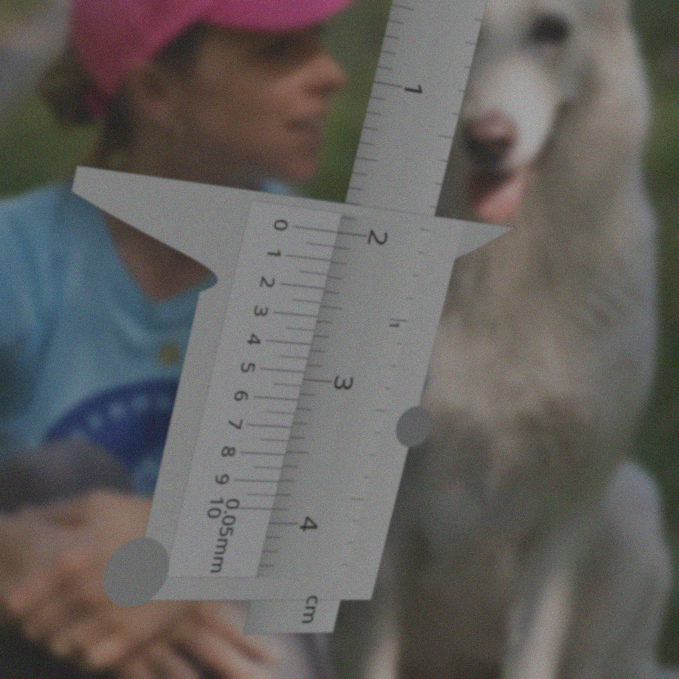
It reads 20.0; mm
